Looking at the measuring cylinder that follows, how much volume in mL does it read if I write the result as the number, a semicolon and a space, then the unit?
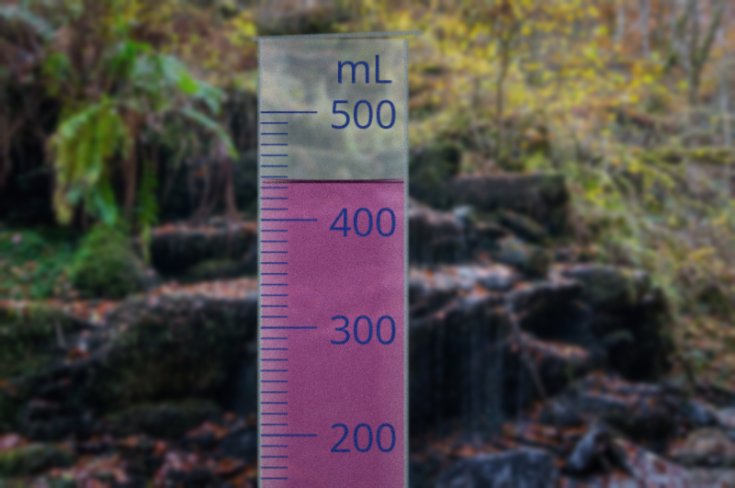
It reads 435; mL
